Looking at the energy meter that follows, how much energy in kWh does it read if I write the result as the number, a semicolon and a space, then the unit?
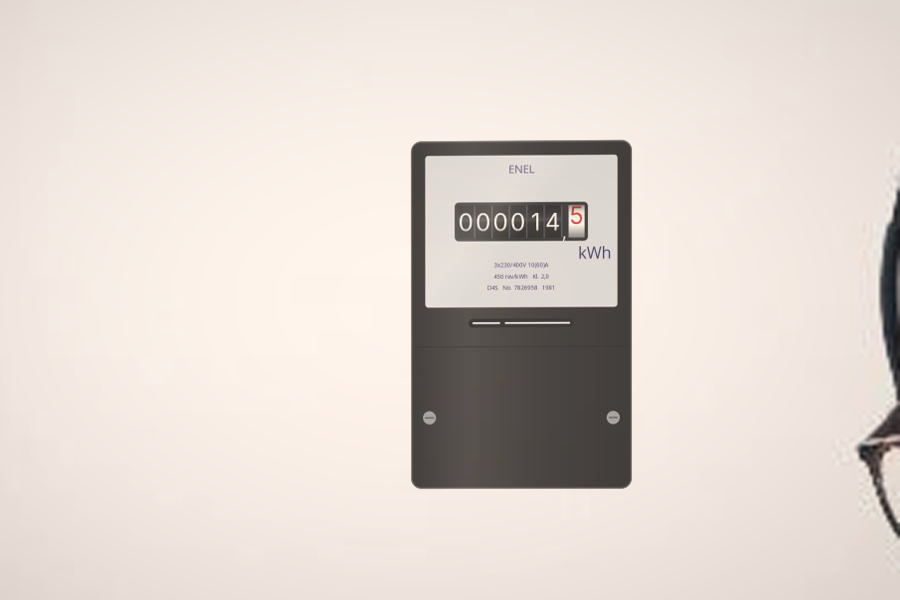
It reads 14.5; kWh
